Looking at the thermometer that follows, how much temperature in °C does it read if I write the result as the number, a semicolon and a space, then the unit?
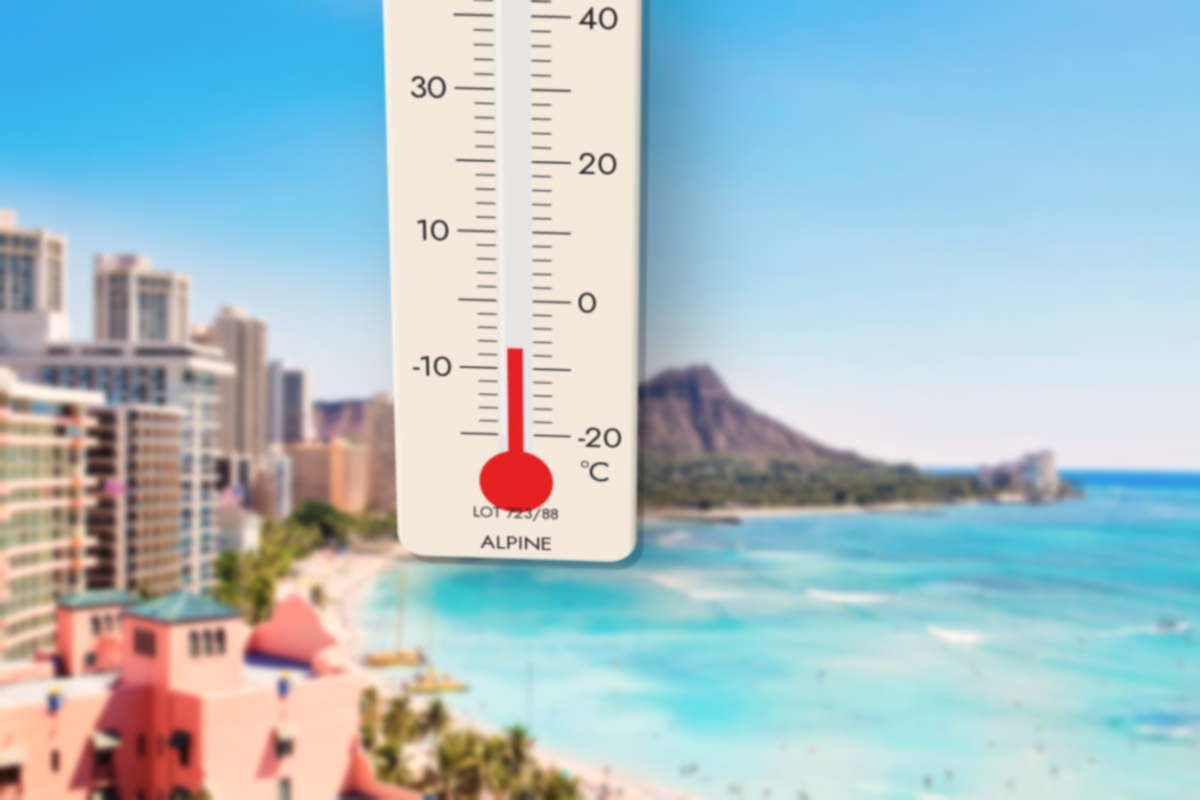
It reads -7; °C
